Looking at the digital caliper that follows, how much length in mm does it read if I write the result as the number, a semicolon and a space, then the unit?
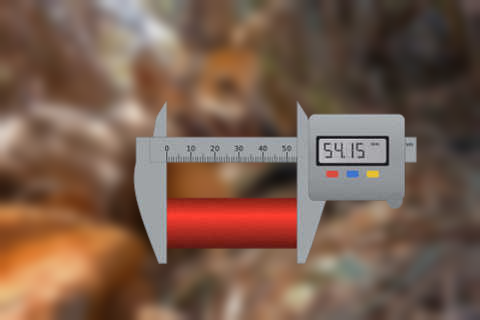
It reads 54.15; mm
